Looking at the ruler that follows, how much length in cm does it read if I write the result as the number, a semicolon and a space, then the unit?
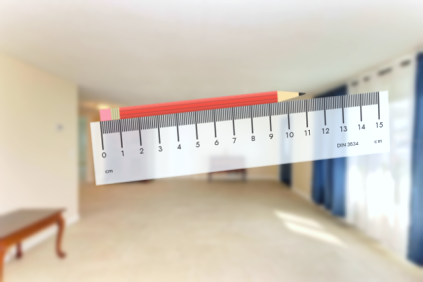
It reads 11; cm
